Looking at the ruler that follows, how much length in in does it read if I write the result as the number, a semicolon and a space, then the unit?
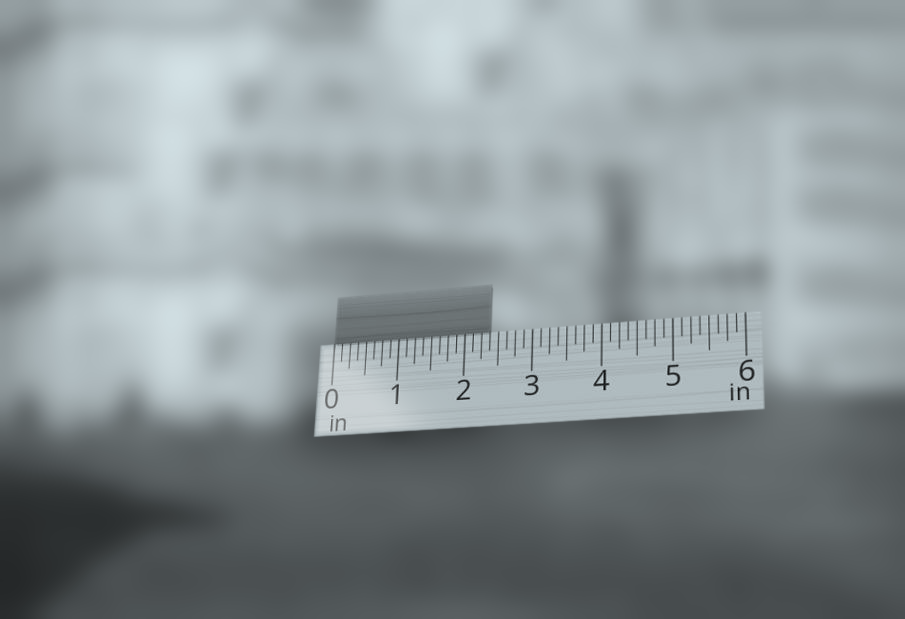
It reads 2.375; in
